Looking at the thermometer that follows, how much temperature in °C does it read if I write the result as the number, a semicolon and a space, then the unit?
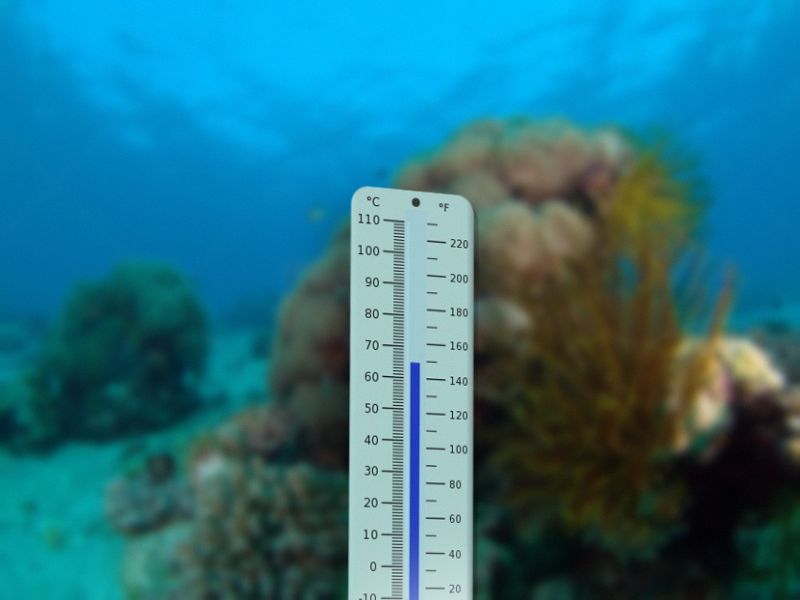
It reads 65; °C
